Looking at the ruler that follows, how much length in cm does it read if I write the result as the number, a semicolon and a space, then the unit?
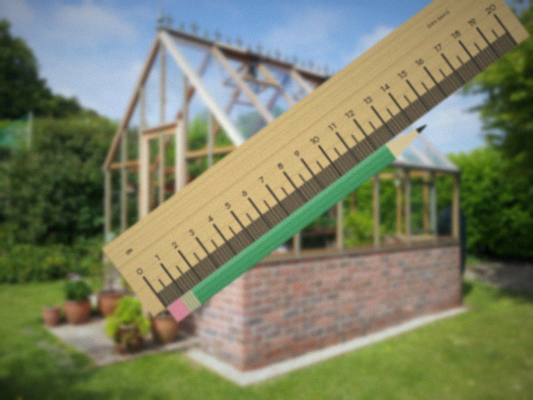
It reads 14.5; cm
